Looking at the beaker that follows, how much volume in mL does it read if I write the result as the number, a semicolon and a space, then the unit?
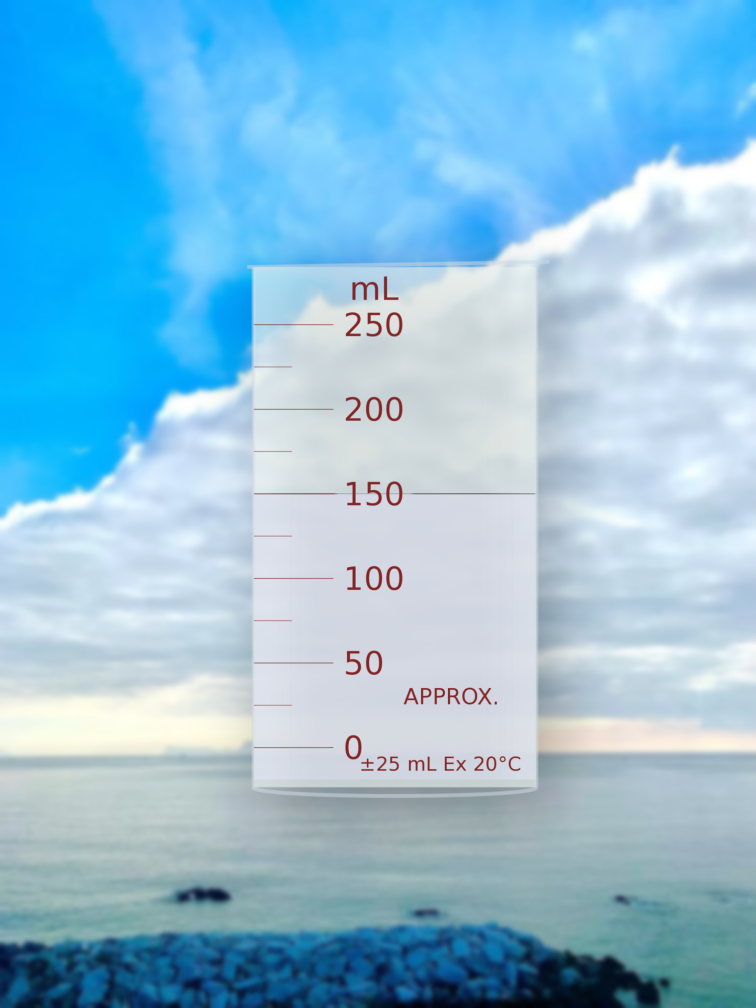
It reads 150; mL
